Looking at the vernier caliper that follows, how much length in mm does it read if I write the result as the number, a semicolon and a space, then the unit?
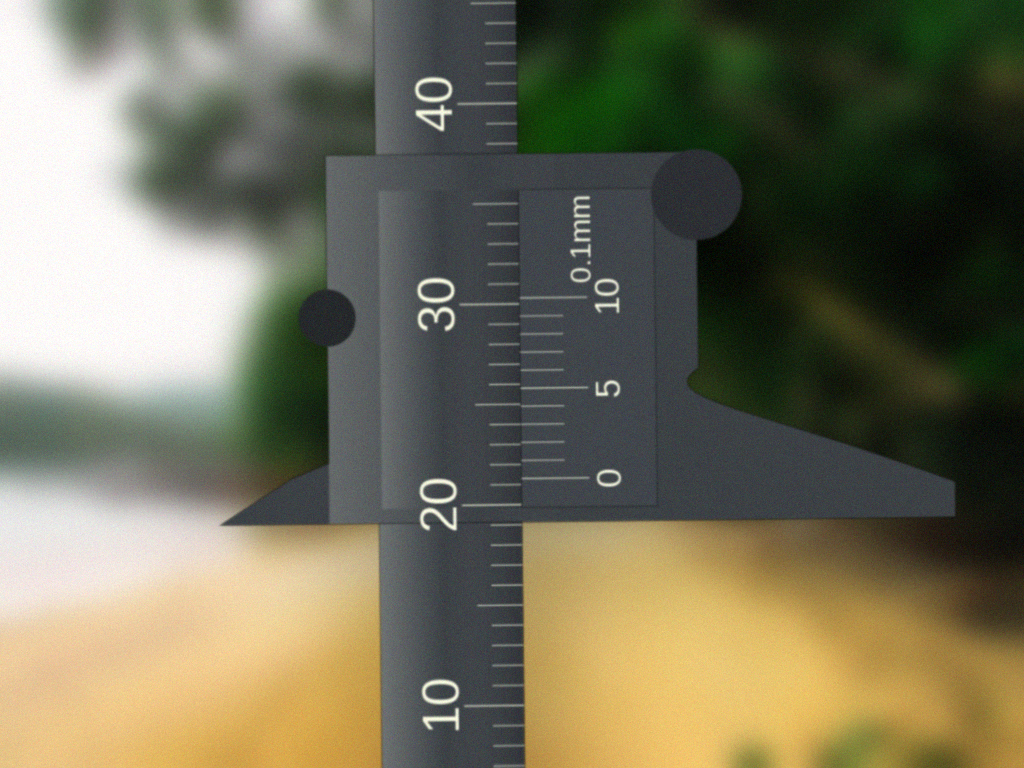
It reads 21.3; mm
